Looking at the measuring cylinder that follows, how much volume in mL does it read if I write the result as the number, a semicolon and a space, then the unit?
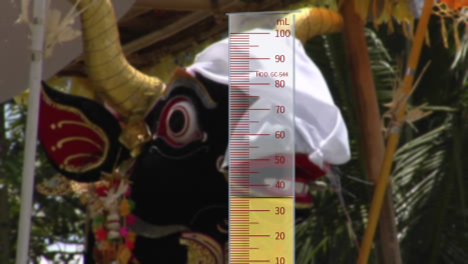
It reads 35; mL
